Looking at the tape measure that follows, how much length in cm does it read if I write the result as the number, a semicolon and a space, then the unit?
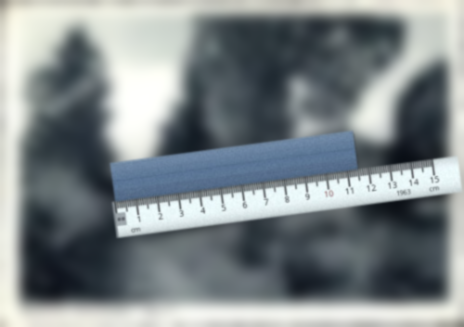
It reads 11.5; cm
